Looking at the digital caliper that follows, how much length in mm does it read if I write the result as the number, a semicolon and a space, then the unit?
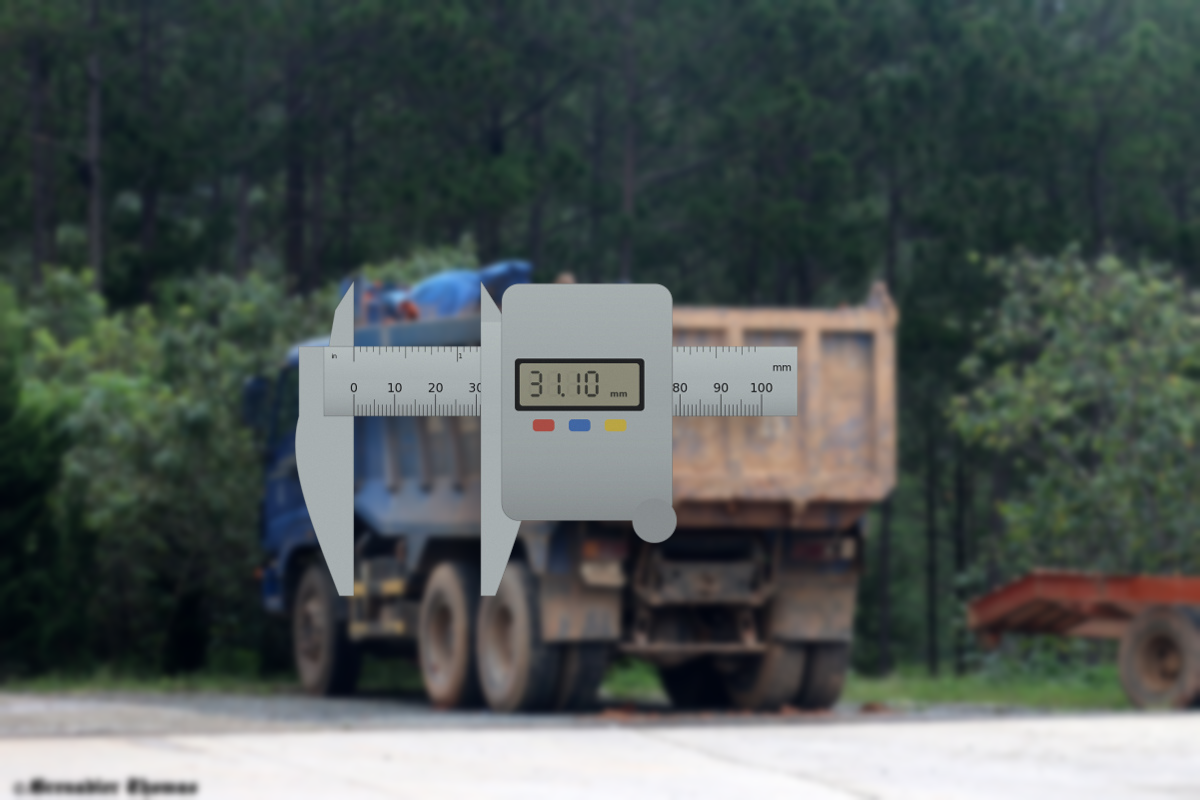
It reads 31.10; mm
